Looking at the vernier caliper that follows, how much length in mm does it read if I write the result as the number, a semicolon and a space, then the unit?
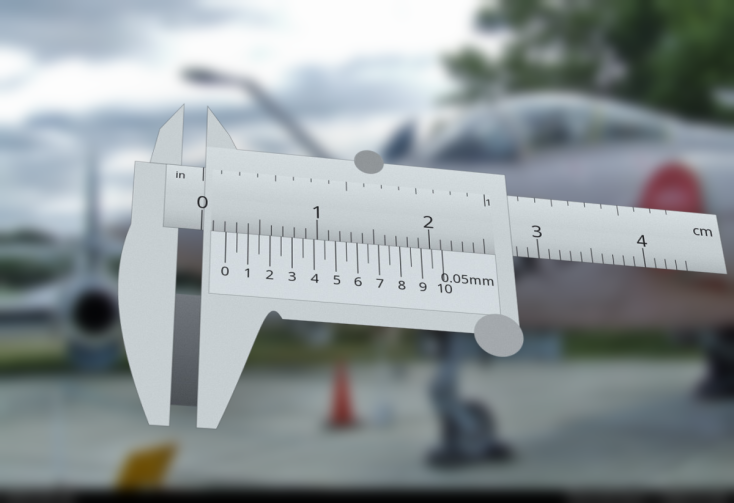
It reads 2.1; mm
